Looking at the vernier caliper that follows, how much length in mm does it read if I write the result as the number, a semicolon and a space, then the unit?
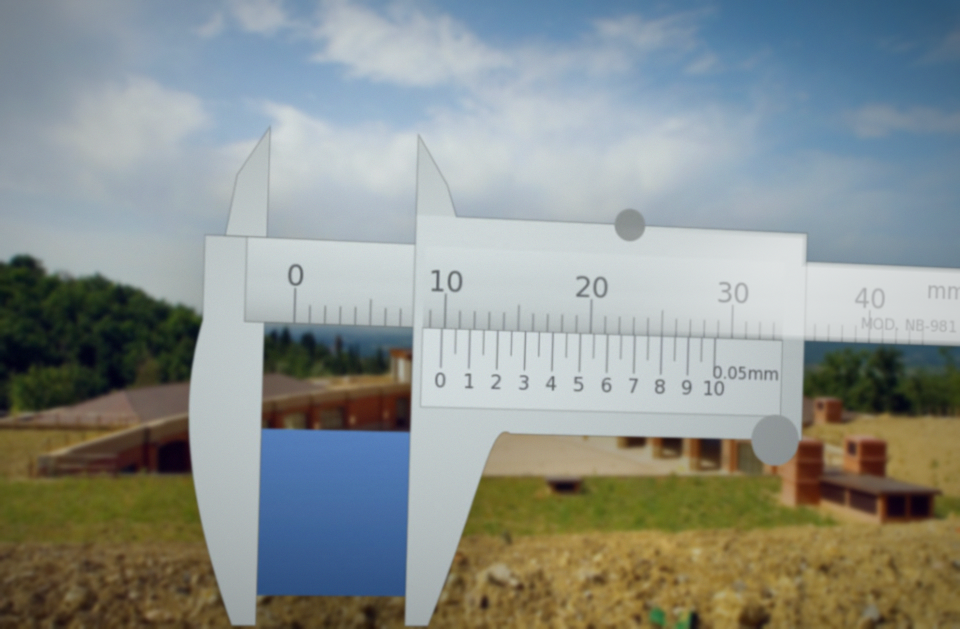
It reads 9.8; mm
